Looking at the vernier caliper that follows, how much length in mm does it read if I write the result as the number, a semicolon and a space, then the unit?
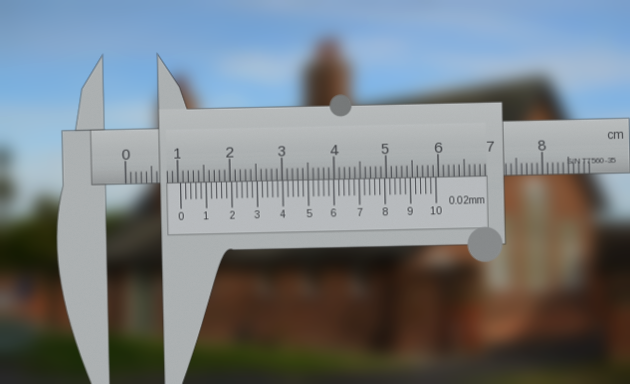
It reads 10.5; mm
